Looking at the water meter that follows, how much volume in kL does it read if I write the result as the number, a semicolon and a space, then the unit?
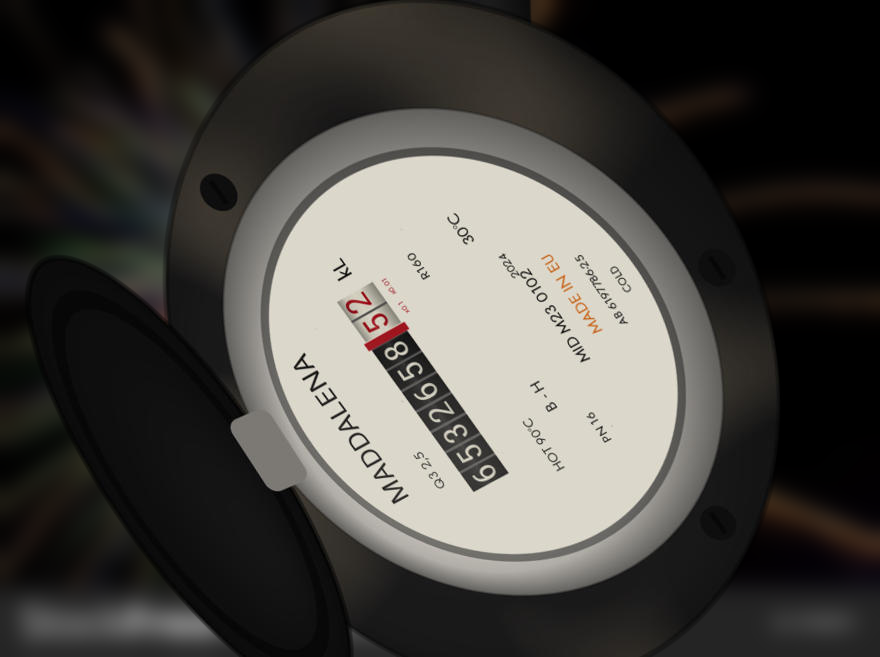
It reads 6532658.52; kL
